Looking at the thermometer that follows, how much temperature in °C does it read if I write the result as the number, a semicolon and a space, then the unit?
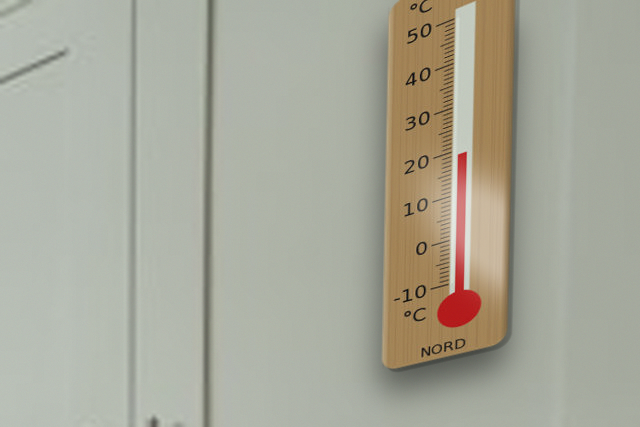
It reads 19; °C
